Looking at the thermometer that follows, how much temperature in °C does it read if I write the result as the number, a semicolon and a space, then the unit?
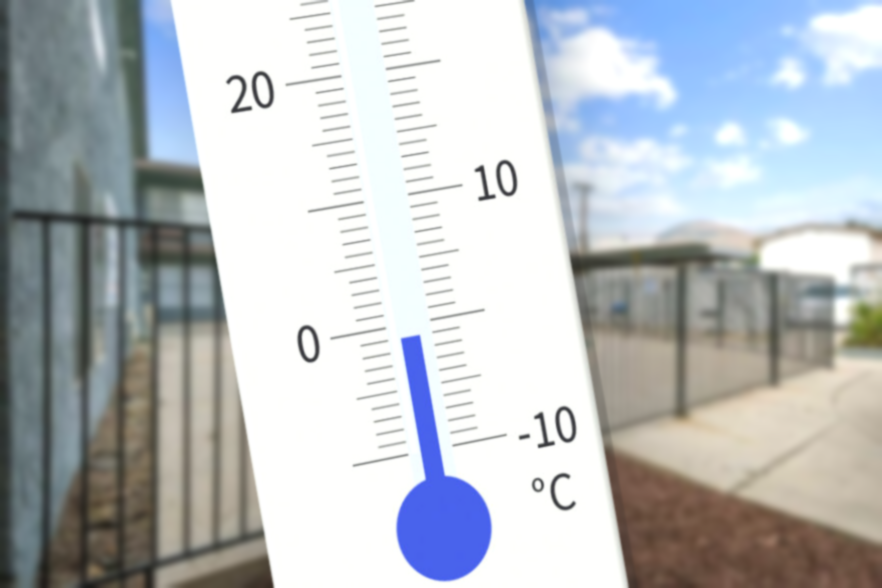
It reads -1; °C
